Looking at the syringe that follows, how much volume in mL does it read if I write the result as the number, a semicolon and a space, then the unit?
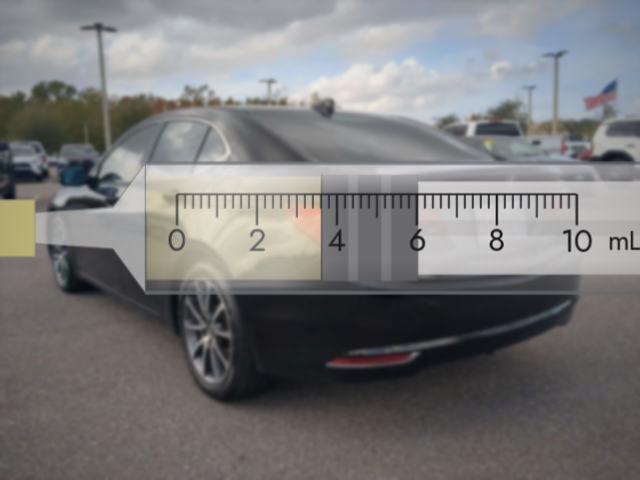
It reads 3.6; mL
